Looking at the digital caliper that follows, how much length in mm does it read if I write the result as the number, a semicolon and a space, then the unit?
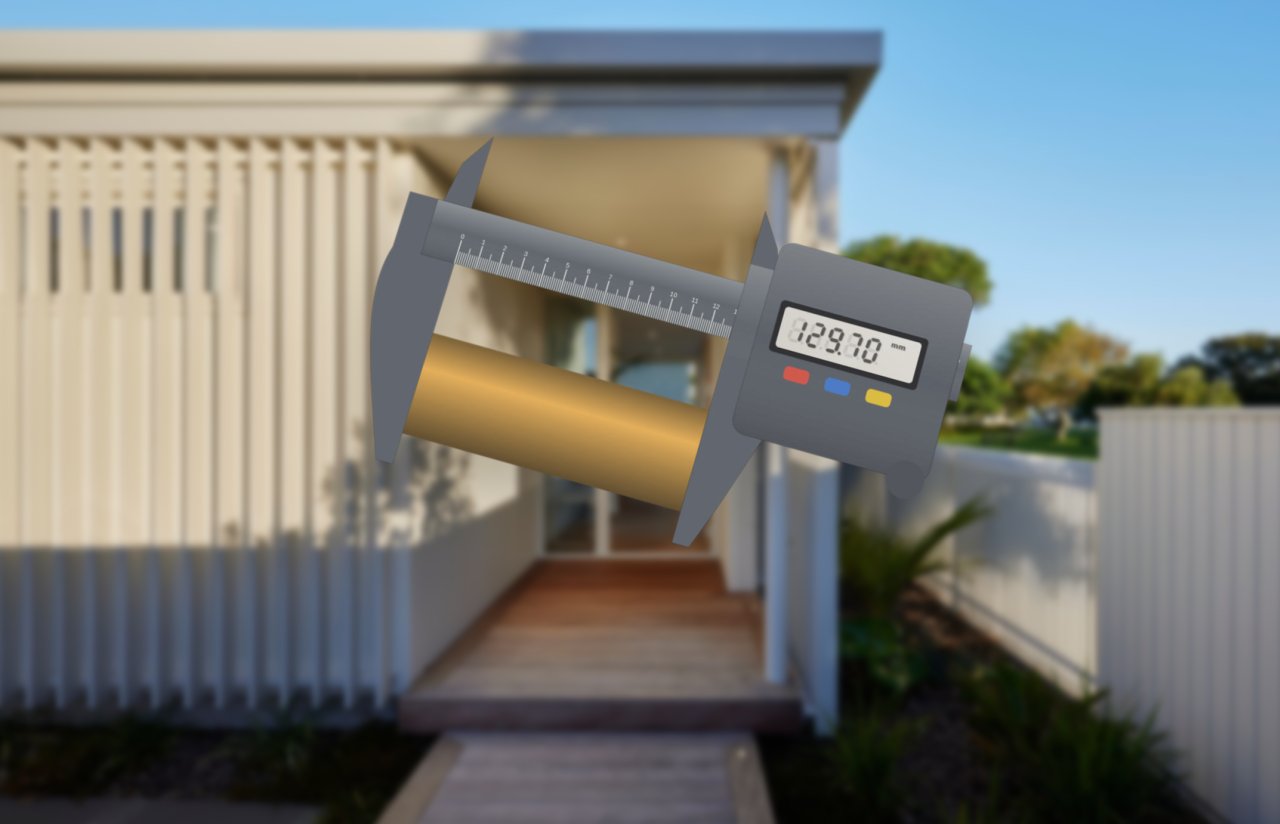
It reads 129.70; mm
